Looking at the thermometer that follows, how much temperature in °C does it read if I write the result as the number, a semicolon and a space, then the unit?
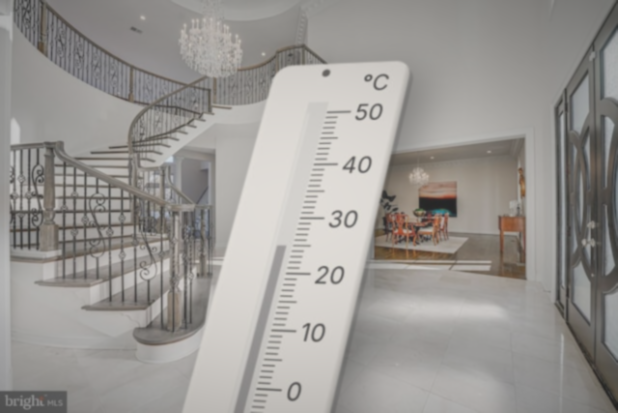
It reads 25; °C
